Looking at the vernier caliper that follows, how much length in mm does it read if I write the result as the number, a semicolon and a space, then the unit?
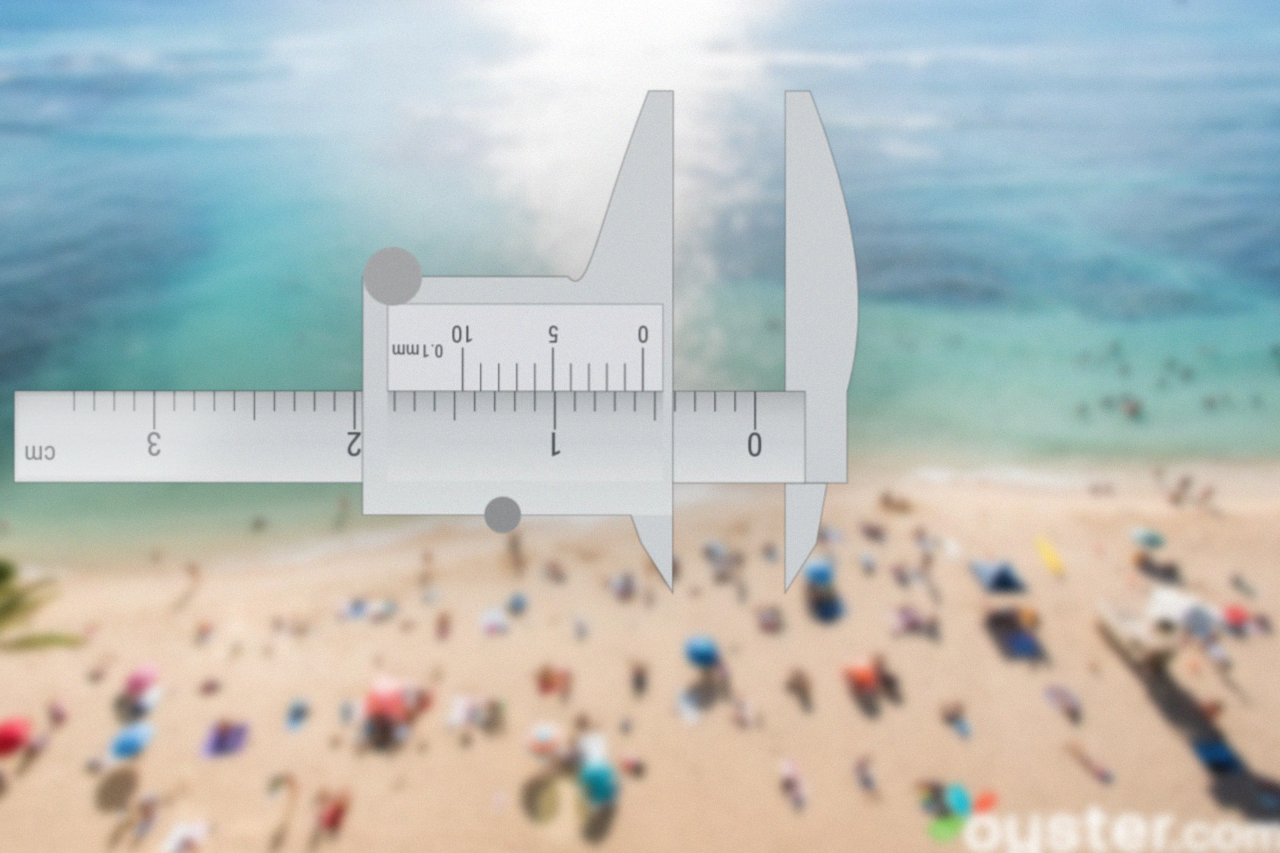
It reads 5.6; mm
